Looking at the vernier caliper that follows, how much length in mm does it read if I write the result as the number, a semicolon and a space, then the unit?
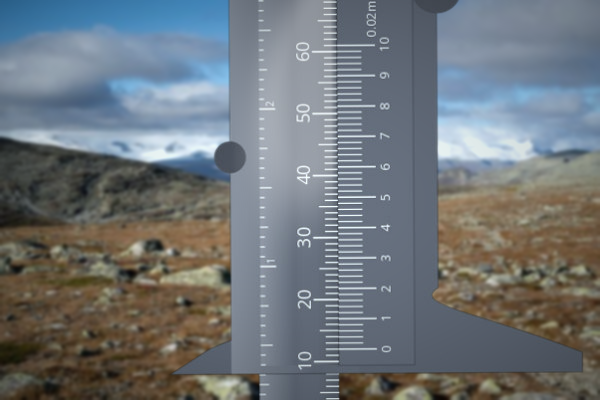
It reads 12.0; mm
